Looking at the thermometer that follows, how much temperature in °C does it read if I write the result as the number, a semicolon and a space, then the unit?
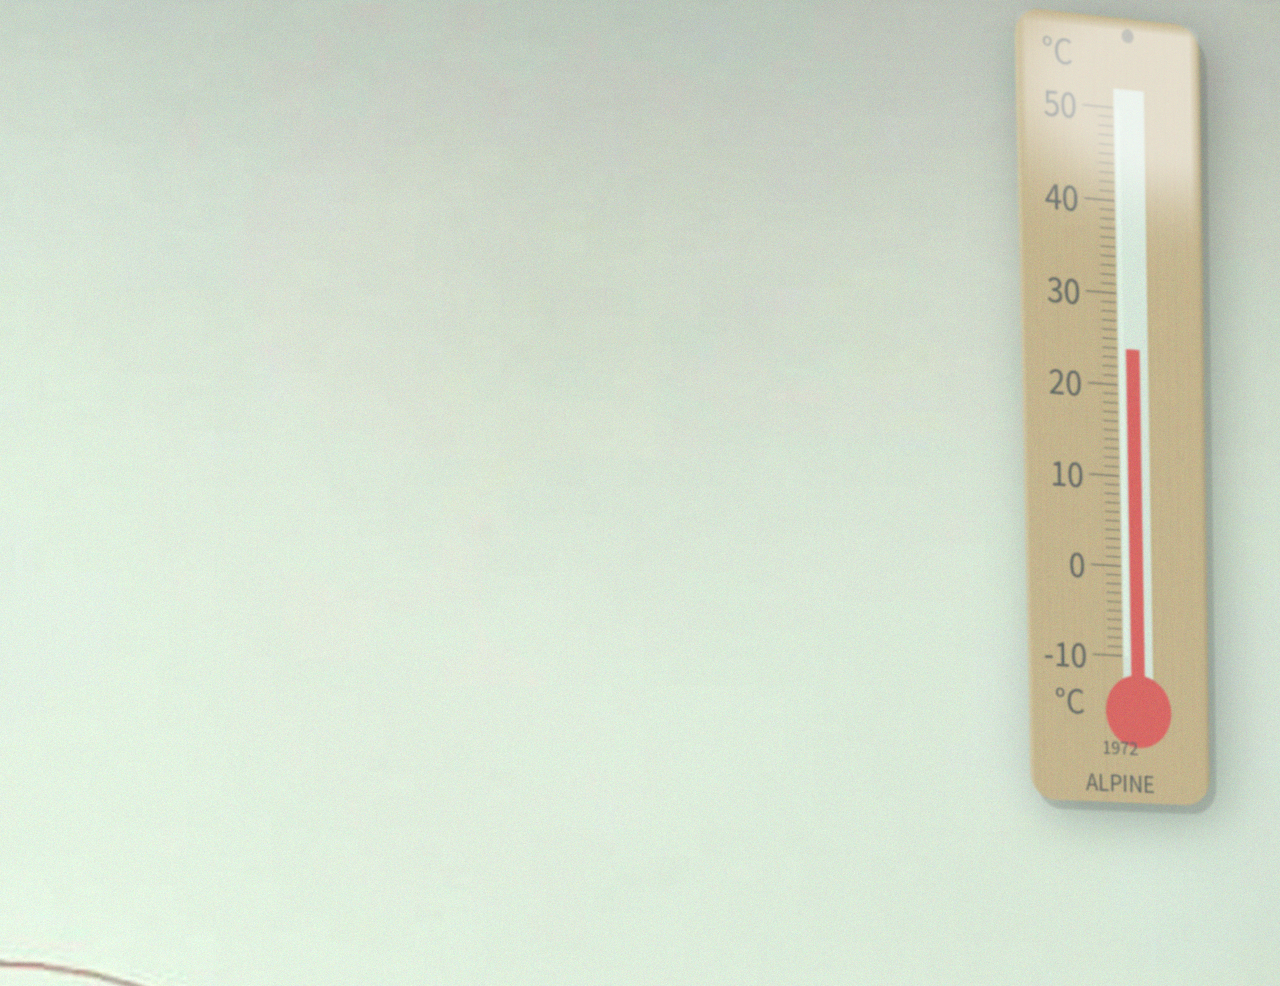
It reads 24; °C
